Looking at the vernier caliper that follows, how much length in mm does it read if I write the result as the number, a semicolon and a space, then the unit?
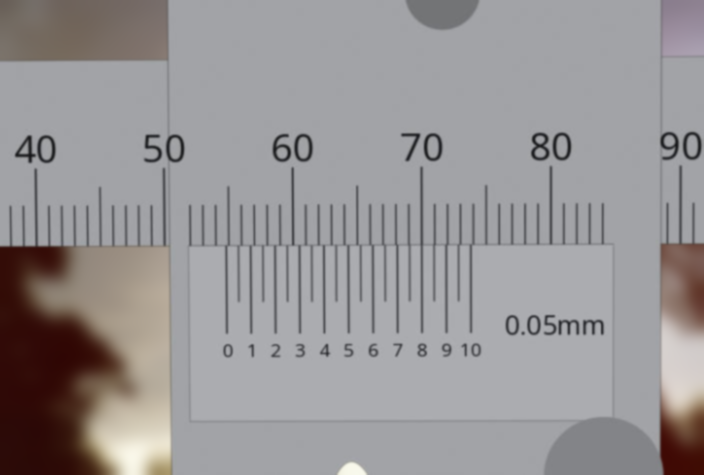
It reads 54.8; mm
